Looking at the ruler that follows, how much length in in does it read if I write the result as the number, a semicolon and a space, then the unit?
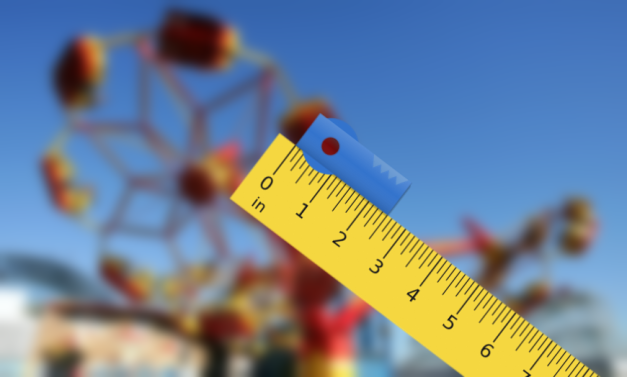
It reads 2.5; in
